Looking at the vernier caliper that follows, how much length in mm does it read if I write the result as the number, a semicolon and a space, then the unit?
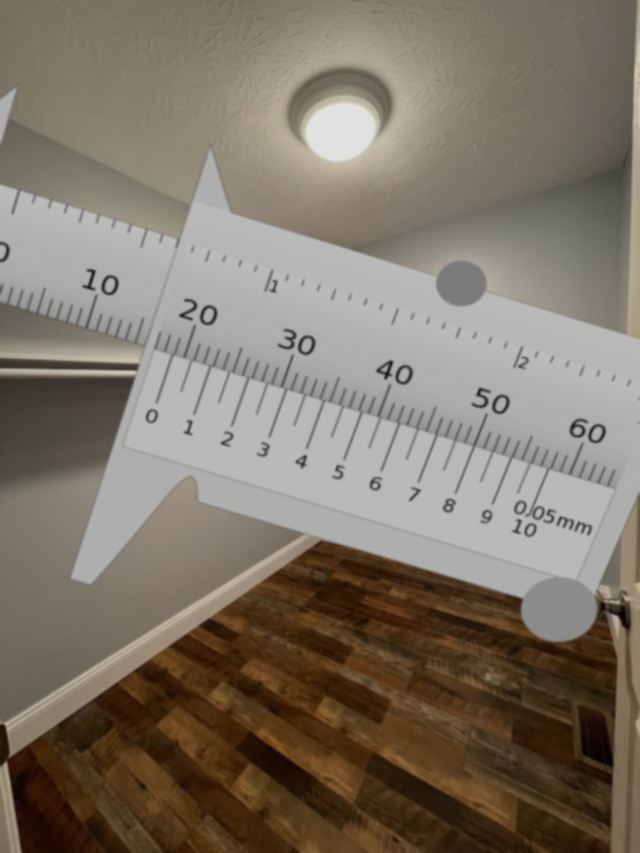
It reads 18.8; mm
